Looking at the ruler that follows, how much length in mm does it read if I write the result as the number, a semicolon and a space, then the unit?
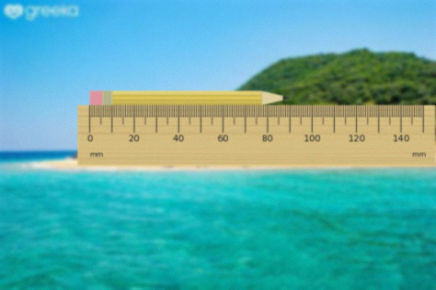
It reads 90; mm
